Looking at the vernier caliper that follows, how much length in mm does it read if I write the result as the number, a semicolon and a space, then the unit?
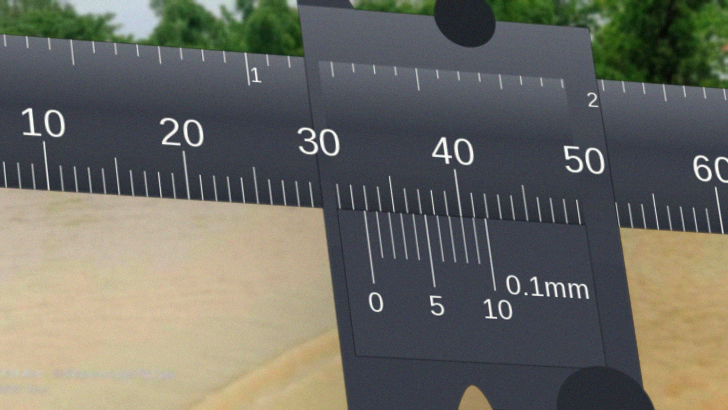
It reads 32.8; mm
